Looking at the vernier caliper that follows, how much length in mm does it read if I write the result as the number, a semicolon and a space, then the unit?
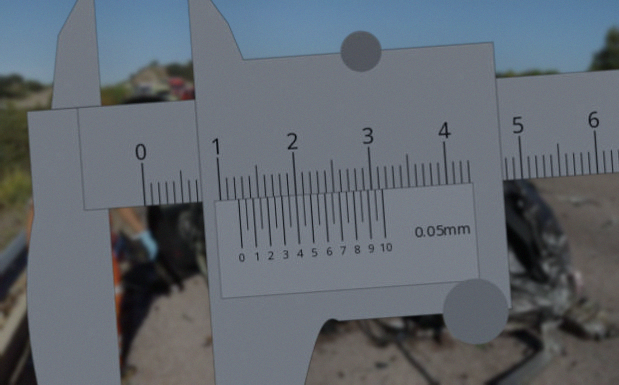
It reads 12.4; mm
